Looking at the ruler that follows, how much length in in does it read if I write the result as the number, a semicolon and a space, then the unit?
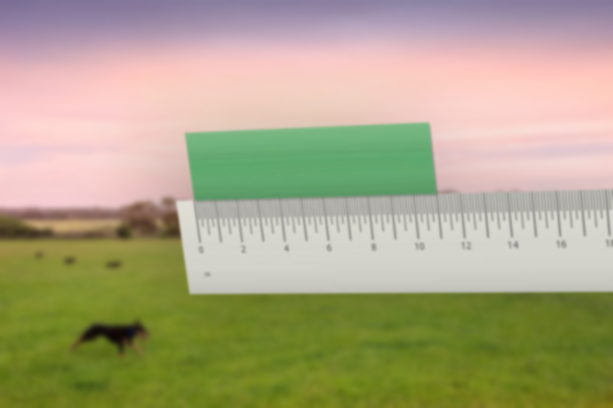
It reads 11; in
